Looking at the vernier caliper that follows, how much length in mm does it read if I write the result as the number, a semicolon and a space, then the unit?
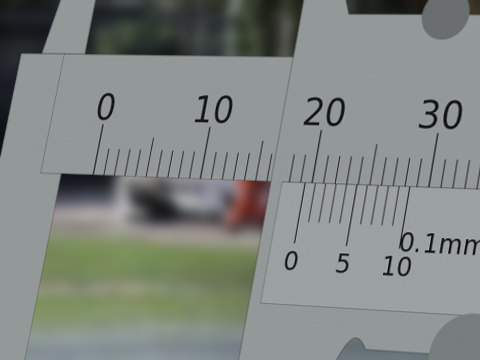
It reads 19.4; mm
